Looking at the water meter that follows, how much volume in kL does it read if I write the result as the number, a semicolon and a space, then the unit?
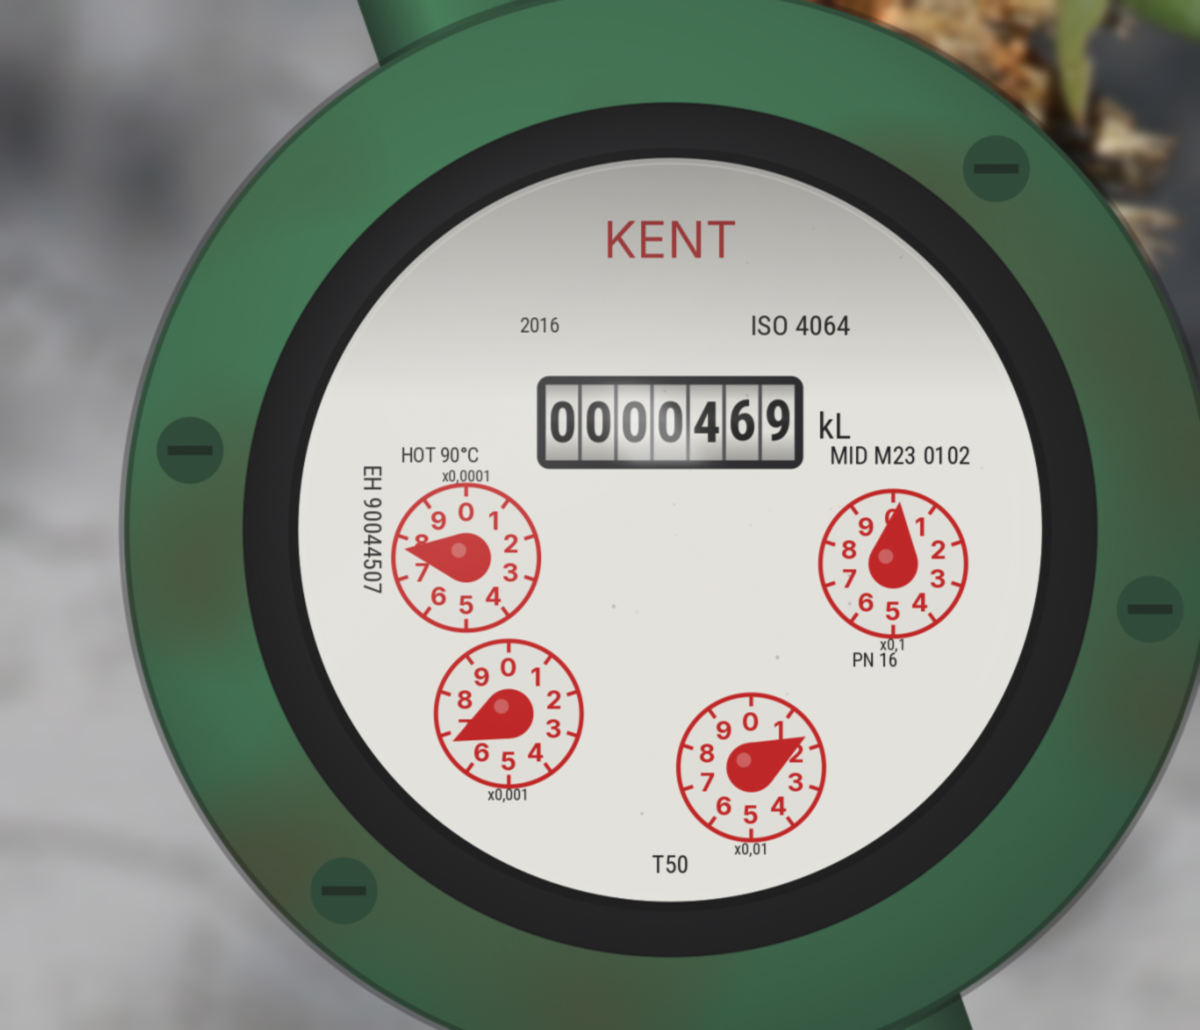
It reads 469.0167; kL
